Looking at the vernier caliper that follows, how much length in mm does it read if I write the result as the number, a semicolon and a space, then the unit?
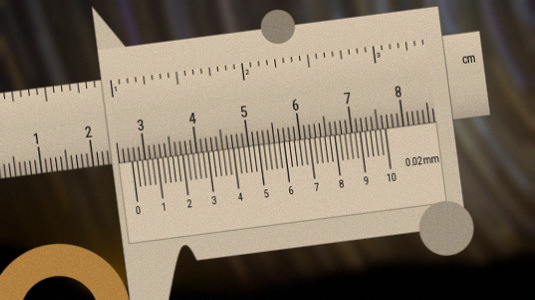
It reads 27.5; mm
